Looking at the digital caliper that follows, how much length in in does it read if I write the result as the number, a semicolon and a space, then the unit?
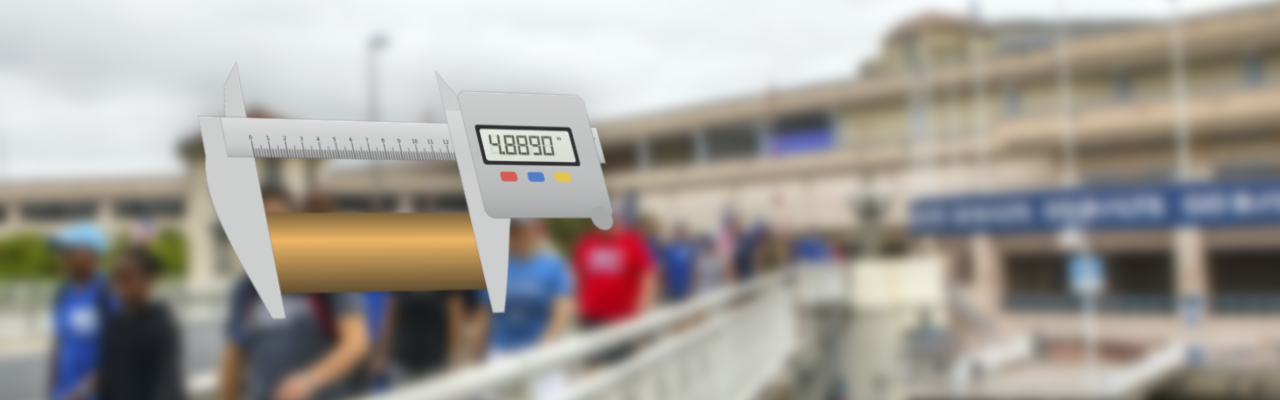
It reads 4.8890; in
